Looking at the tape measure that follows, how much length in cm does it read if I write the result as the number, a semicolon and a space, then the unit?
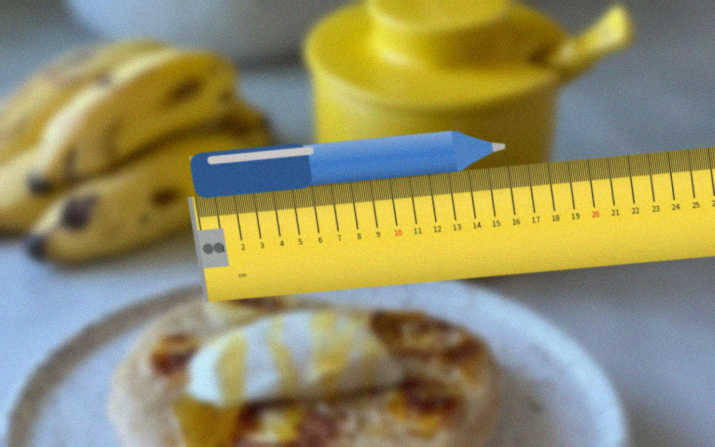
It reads 16; cm
